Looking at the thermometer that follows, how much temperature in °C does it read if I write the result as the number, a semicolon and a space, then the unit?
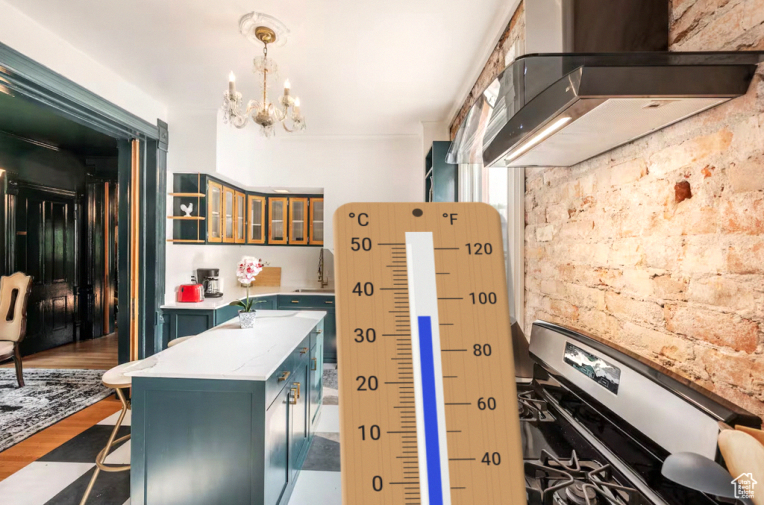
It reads 34; °C
